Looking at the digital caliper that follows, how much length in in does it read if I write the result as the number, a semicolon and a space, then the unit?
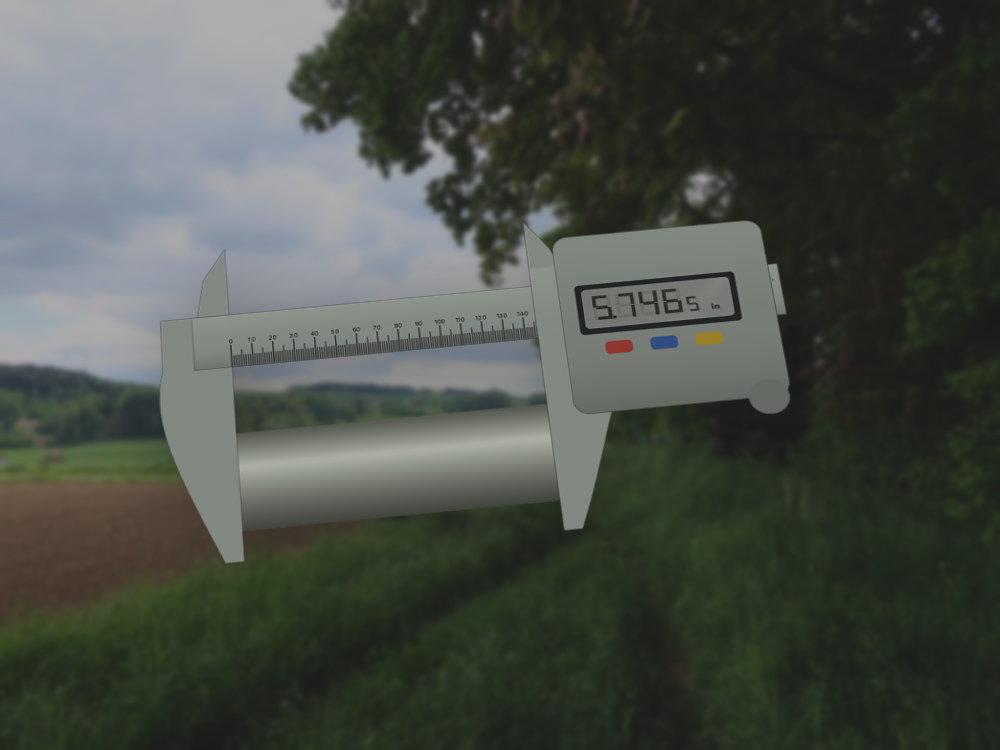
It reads 5.7465; in
